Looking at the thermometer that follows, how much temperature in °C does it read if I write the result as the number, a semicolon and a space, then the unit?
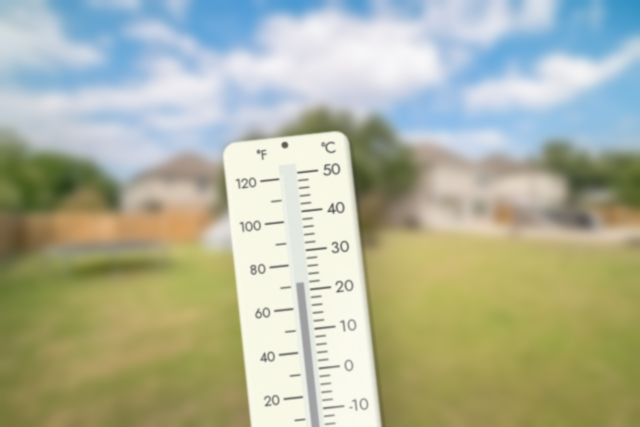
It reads 22; °C
